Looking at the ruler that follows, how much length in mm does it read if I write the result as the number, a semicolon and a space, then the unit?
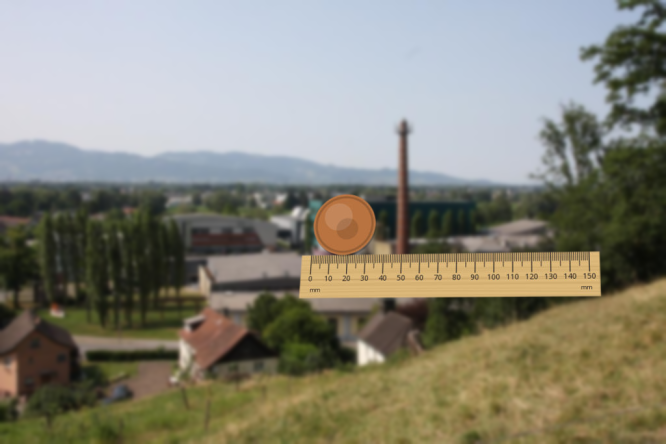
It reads 35; mm
